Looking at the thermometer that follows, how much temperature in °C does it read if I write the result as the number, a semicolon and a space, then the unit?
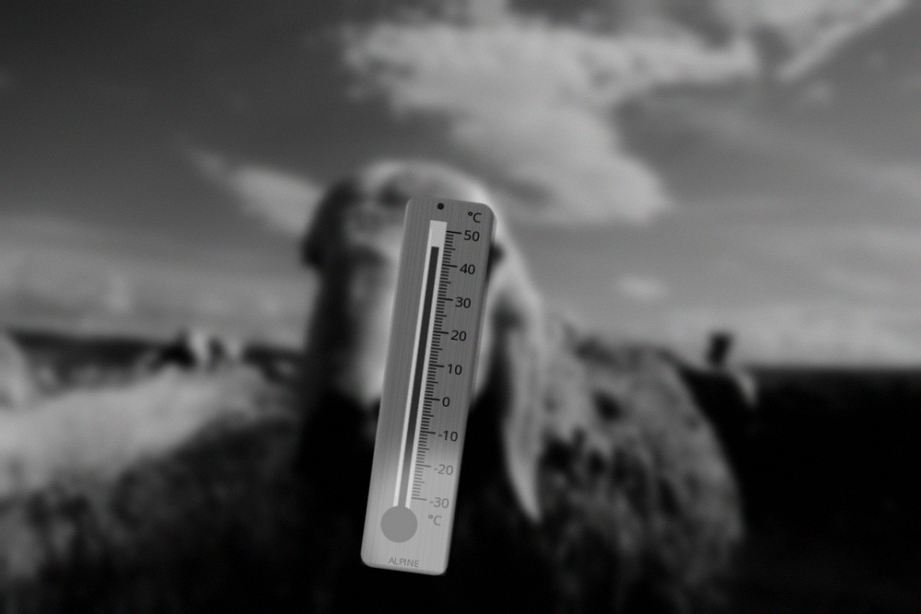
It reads 45; °C
